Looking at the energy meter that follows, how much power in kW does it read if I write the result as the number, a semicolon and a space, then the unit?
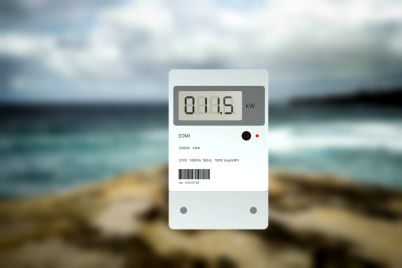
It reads 11.5; kW
